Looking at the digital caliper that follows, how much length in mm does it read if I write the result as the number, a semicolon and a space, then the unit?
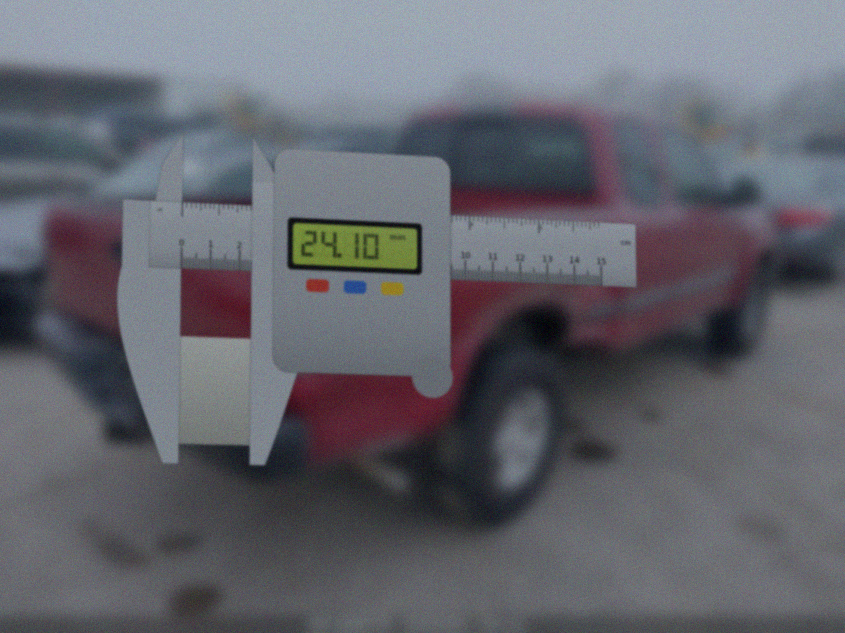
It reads 24.10; mm
